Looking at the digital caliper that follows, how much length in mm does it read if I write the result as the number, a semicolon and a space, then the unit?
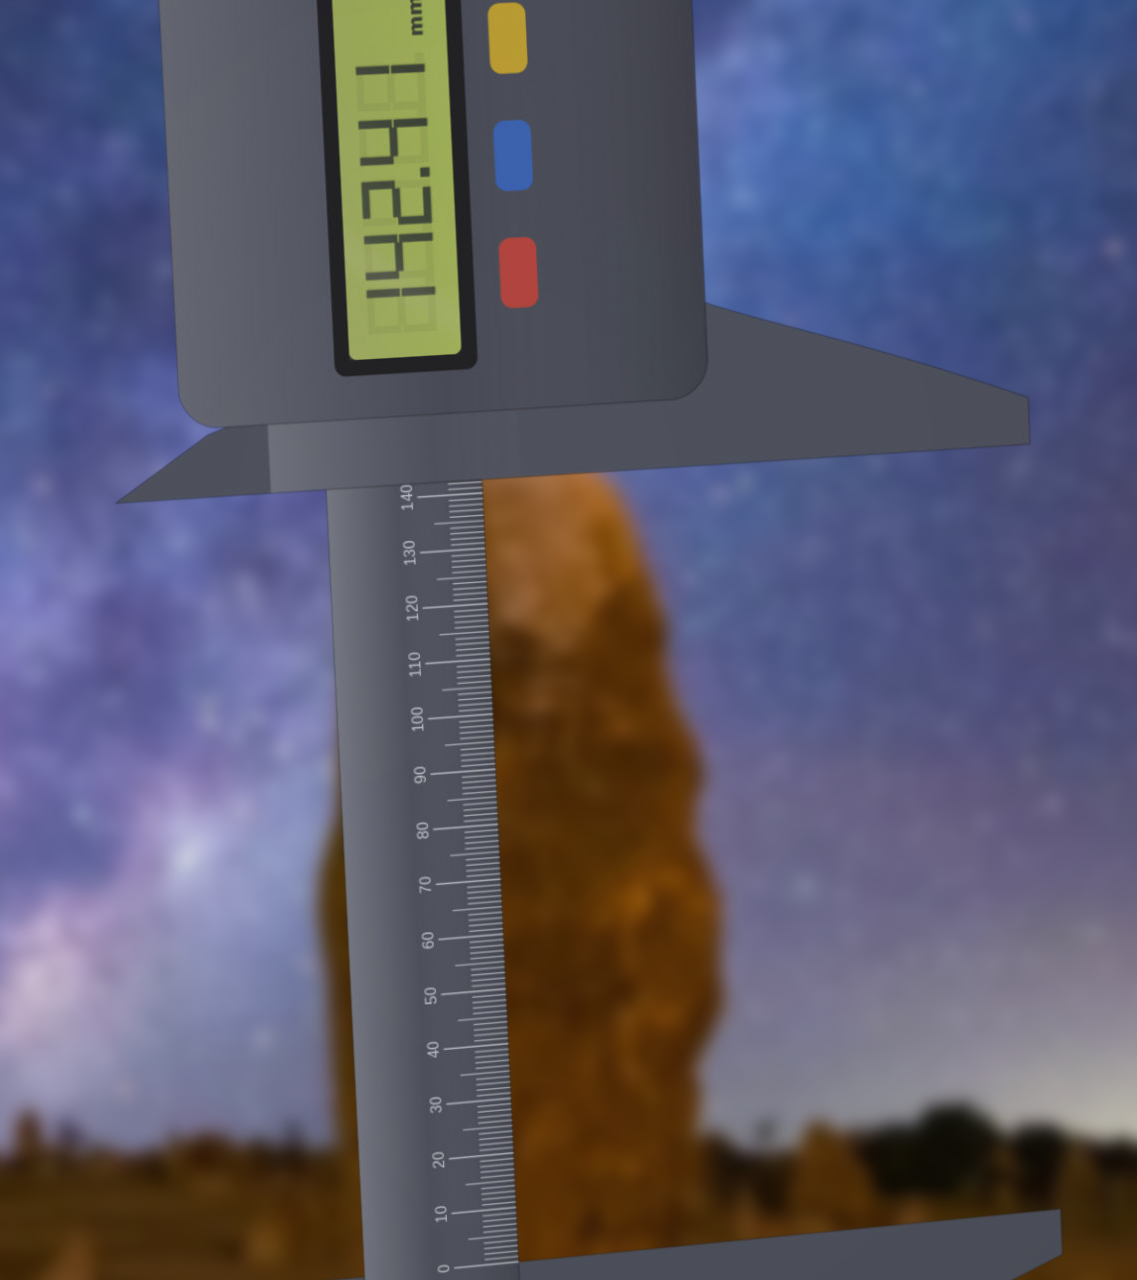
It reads 142.41; mm
